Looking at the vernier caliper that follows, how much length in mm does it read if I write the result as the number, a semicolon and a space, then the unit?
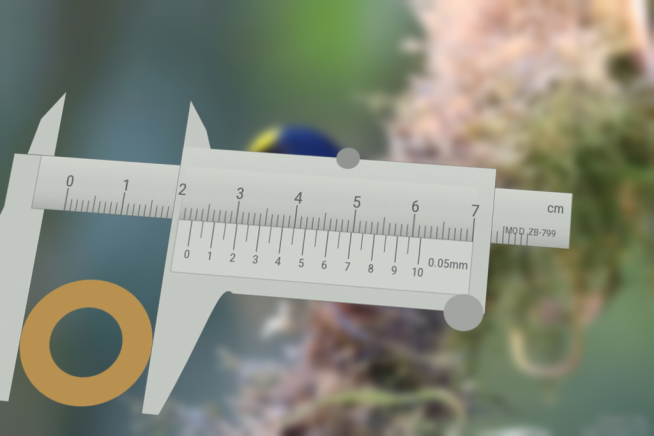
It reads 22.4; mm
